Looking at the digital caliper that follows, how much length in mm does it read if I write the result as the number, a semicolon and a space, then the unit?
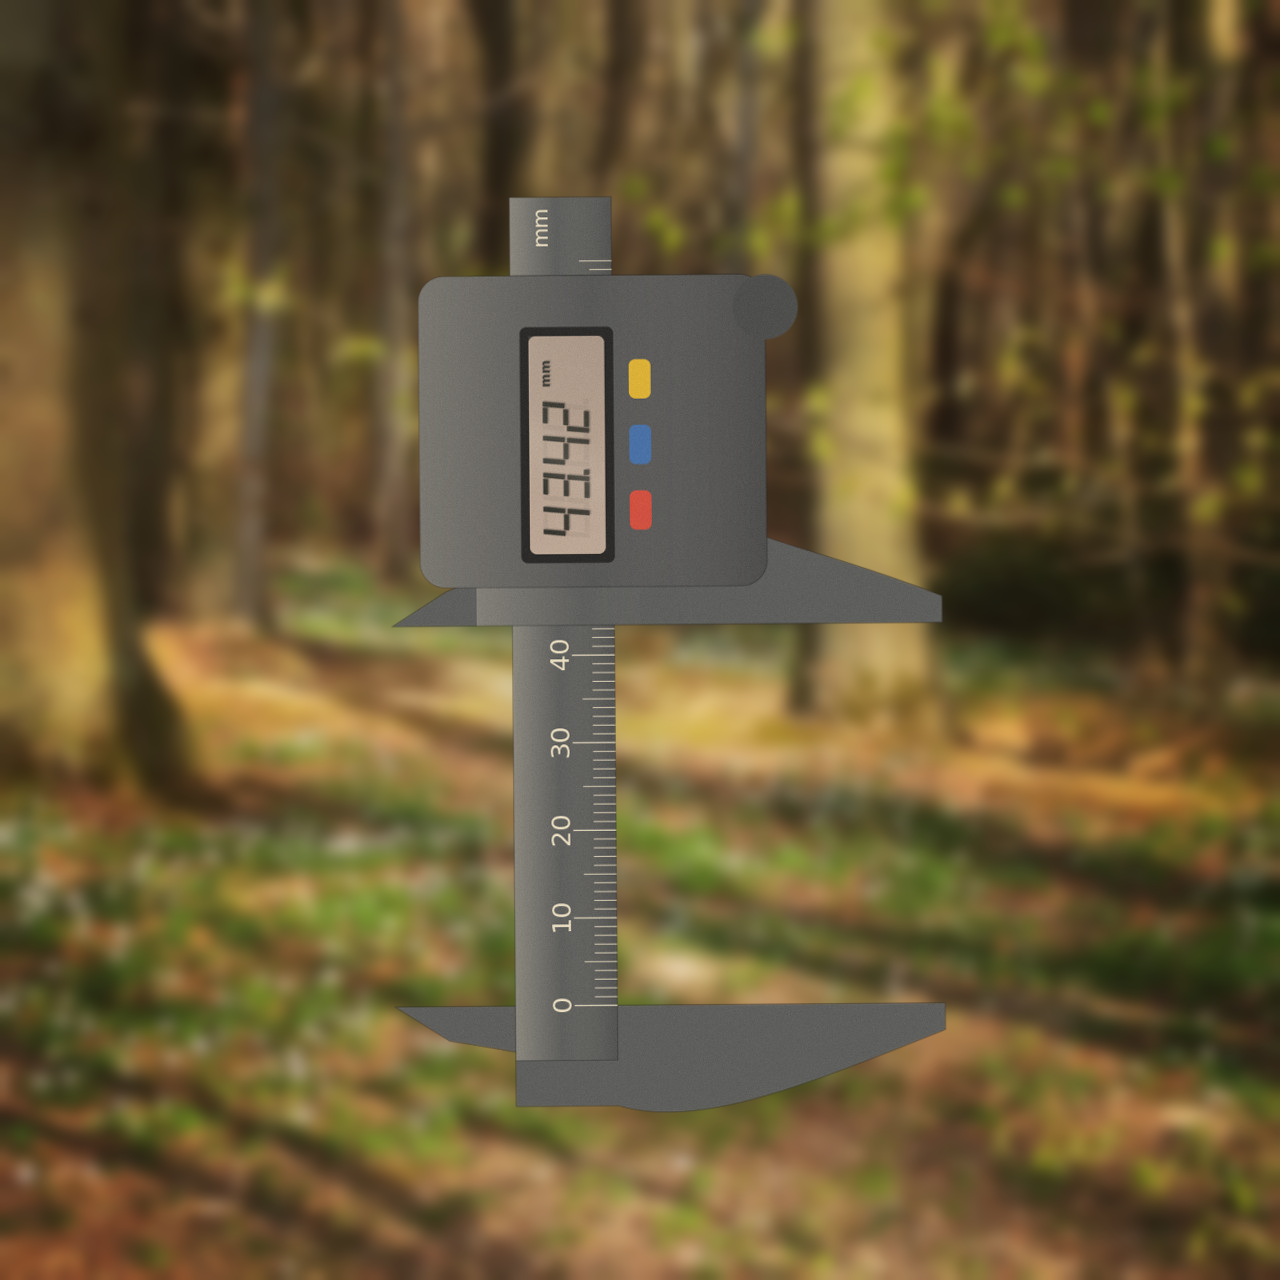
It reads 43.42; mm
